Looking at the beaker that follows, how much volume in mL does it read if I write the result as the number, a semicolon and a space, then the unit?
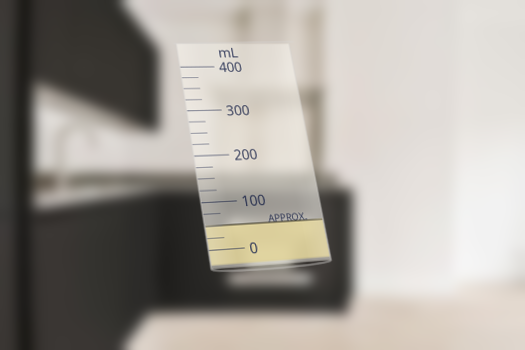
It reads 50; mL
